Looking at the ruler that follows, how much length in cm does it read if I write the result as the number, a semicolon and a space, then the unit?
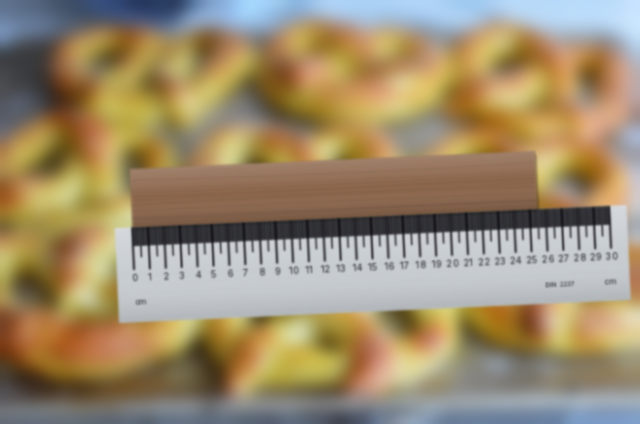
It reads 25.5; cm
